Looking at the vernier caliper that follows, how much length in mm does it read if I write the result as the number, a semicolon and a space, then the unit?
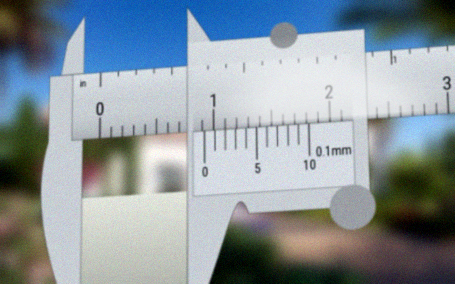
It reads 9.2; mm
